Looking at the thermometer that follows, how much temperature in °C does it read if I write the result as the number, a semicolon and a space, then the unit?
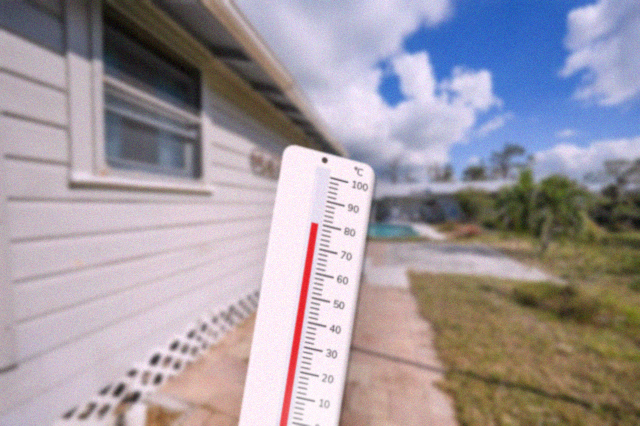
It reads 80; °C
